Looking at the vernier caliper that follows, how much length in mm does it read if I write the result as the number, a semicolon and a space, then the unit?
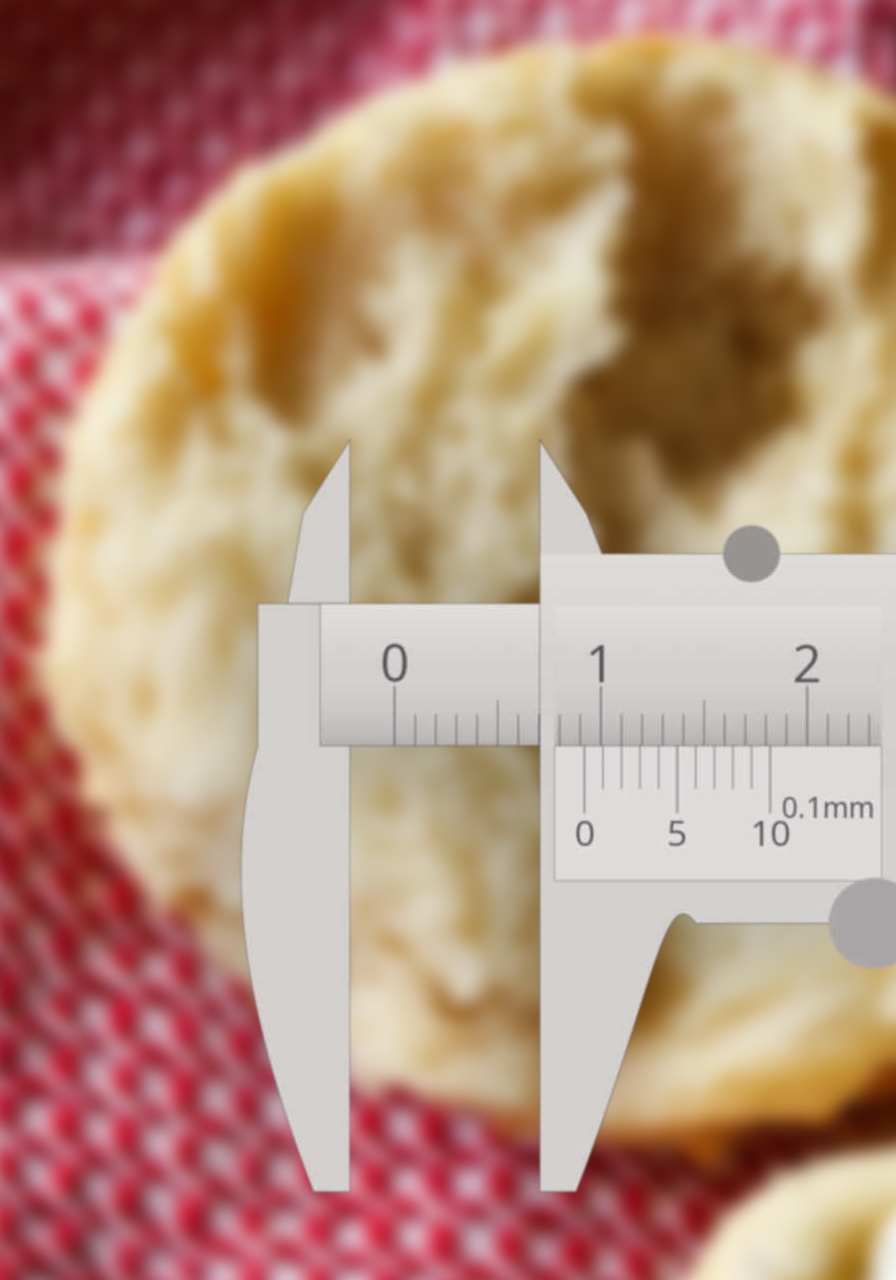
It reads 9.2; mm
